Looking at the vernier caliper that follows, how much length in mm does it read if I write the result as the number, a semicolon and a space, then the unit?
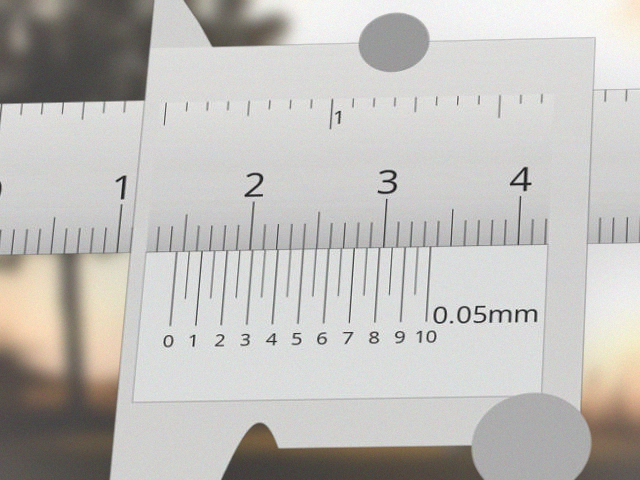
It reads 14.5; mm
